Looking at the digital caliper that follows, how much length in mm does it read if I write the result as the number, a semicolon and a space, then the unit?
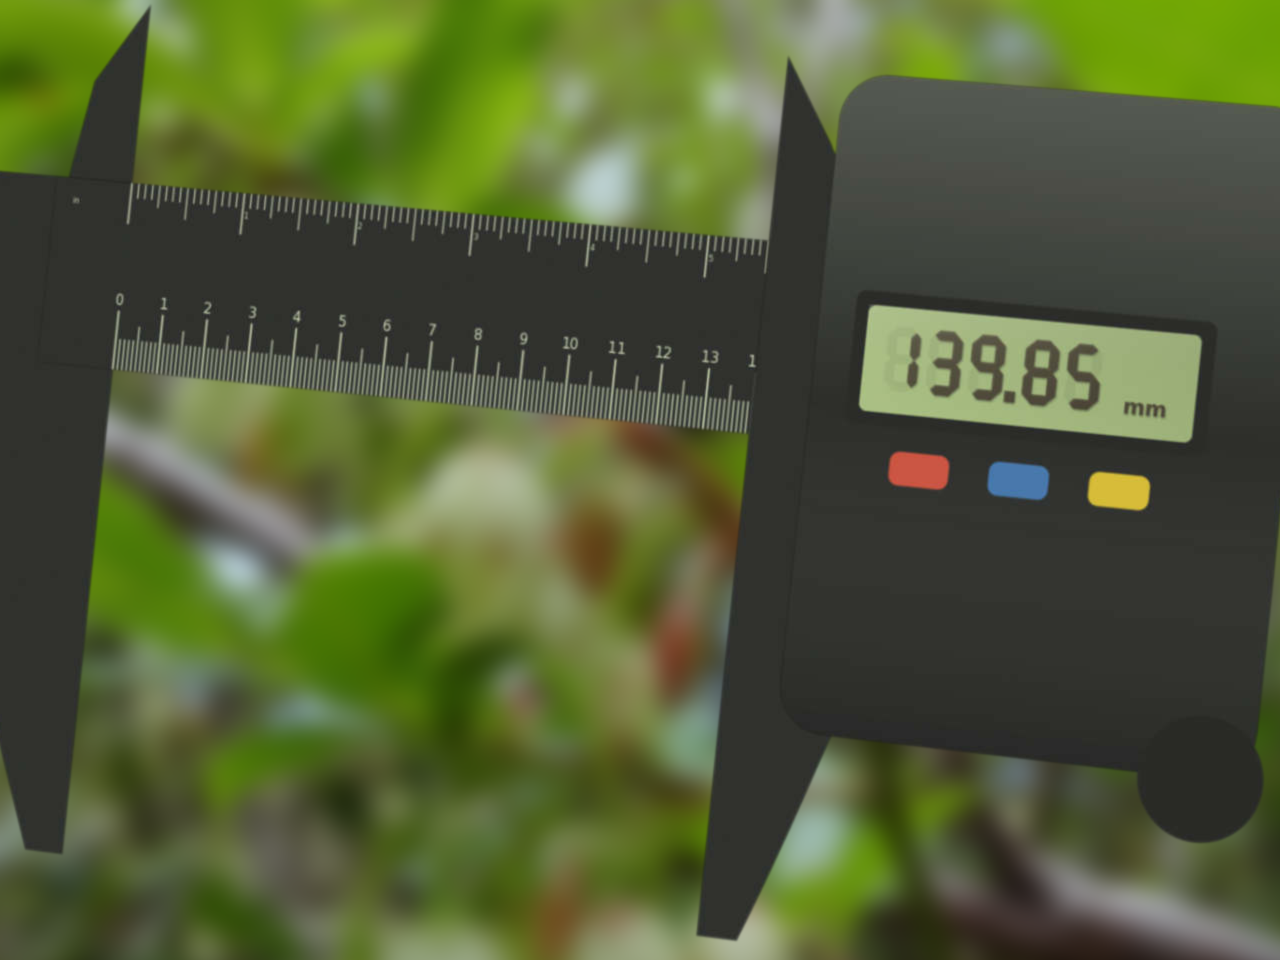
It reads 139.85; mm
